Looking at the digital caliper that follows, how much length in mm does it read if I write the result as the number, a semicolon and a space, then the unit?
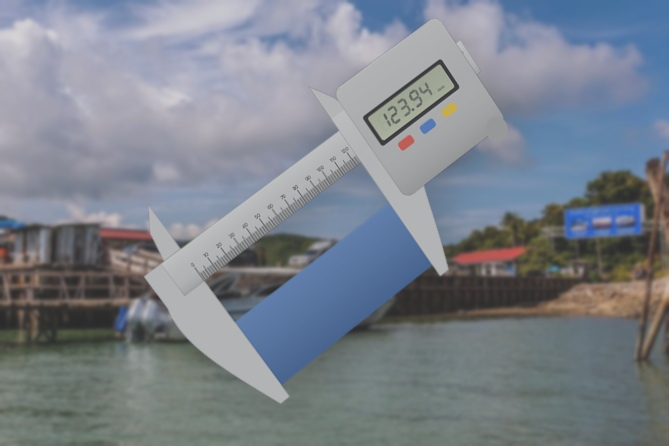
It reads 123.94; mm
